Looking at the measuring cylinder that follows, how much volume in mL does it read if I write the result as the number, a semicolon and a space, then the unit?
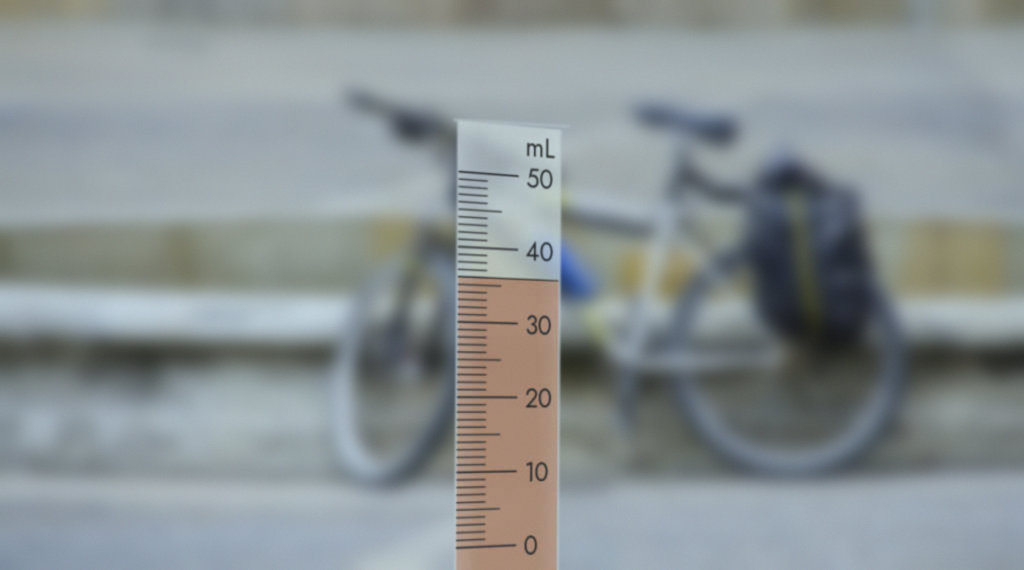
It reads 36; mL
